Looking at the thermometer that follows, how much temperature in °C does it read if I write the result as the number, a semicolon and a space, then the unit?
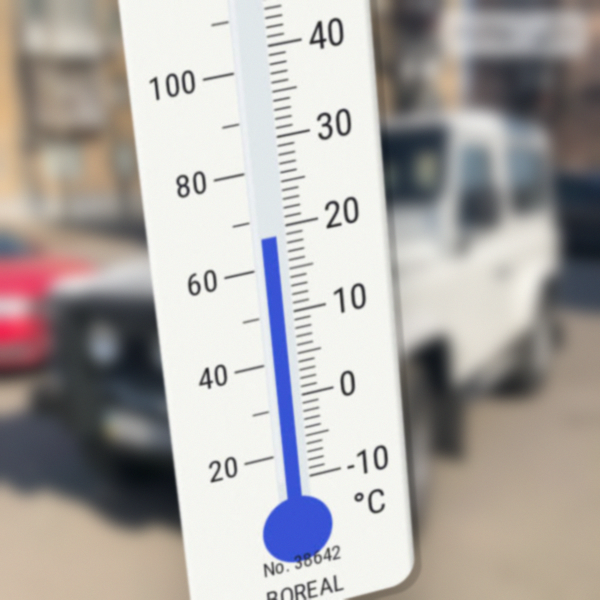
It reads 19; °C
